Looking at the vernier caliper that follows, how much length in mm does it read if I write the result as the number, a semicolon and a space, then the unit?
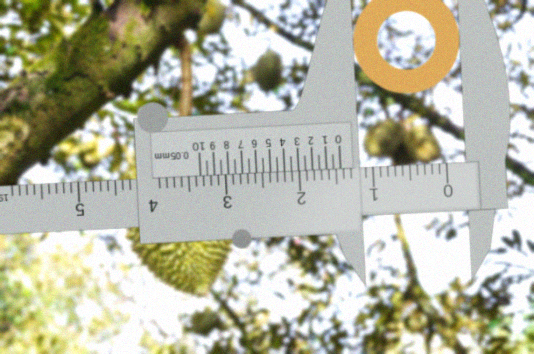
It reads 14.4; mm
